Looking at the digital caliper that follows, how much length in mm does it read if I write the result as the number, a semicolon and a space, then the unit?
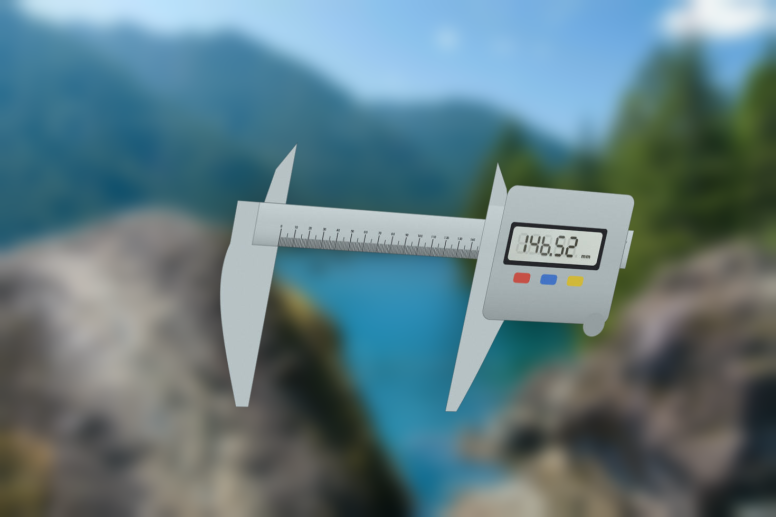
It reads 146.52; mm
